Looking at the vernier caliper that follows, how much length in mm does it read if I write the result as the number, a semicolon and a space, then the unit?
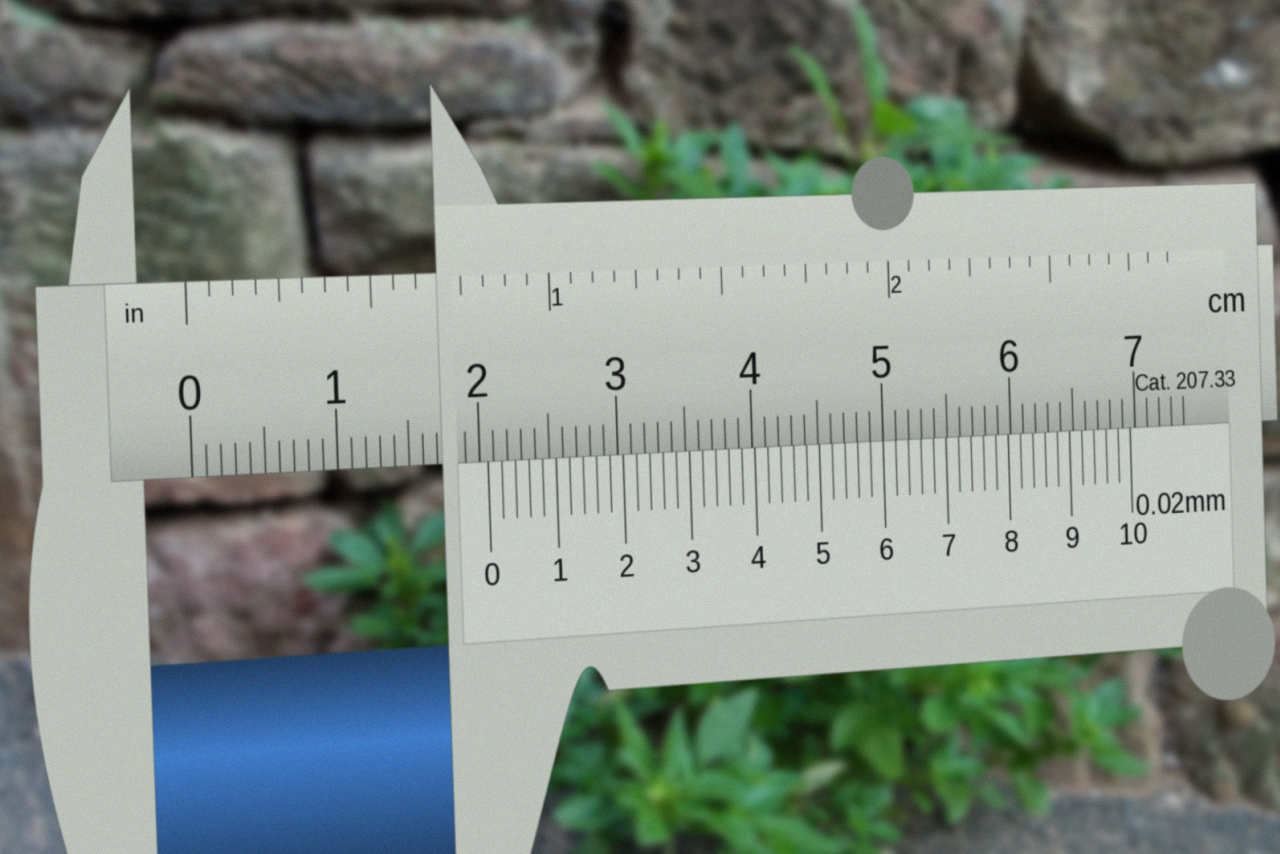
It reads 20.6; mm
